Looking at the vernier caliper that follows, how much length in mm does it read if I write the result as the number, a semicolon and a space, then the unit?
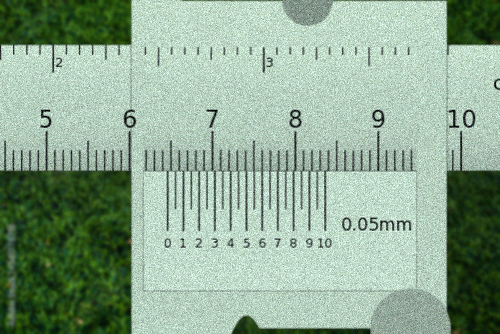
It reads 64.6; mm
